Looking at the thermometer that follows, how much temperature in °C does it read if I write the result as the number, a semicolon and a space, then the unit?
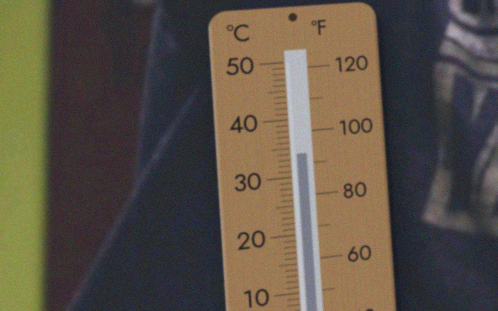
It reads 34; °C
